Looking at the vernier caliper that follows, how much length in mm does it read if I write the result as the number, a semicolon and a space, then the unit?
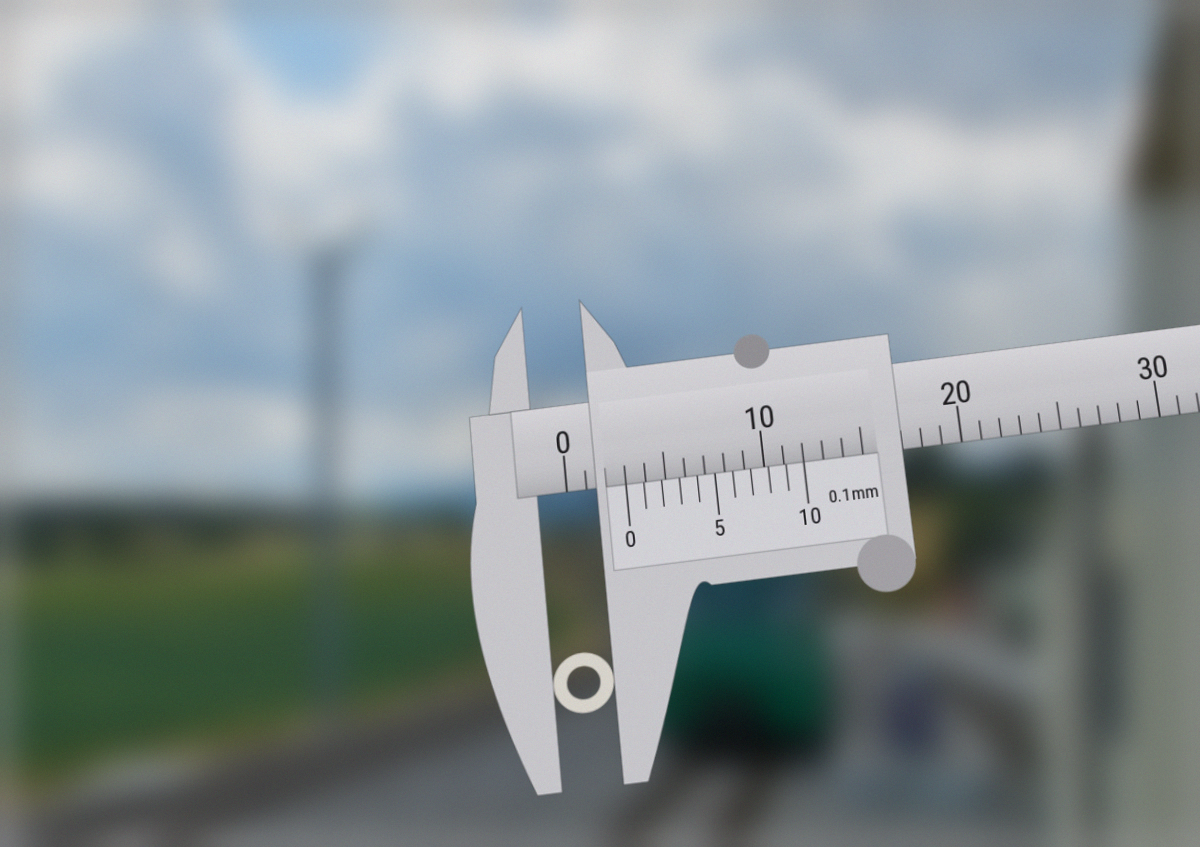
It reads 3.0; mm
